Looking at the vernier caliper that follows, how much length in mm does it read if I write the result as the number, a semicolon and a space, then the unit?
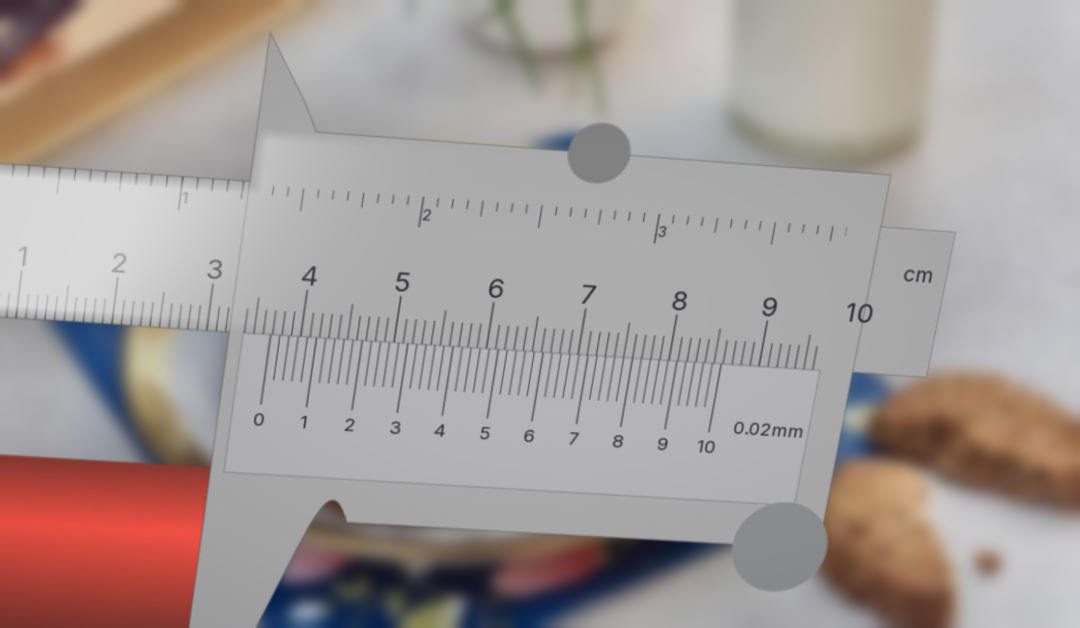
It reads 36.8; mm
